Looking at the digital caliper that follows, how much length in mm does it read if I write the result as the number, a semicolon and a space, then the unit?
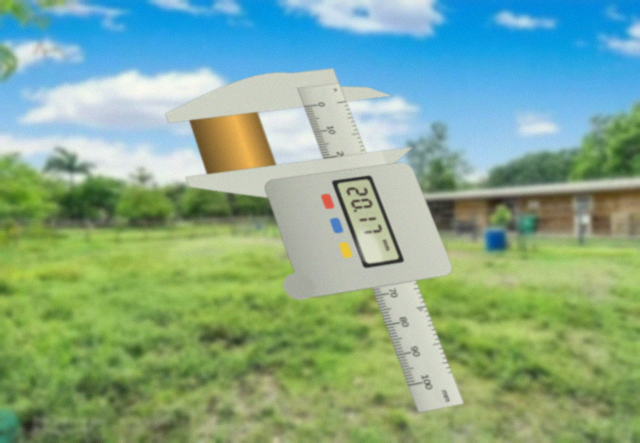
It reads 20.17; mm
